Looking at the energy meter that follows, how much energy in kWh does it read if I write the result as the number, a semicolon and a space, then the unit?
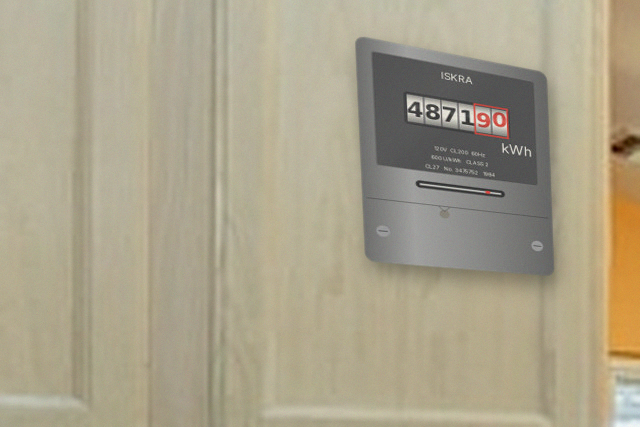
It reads 4871.90; kWh
